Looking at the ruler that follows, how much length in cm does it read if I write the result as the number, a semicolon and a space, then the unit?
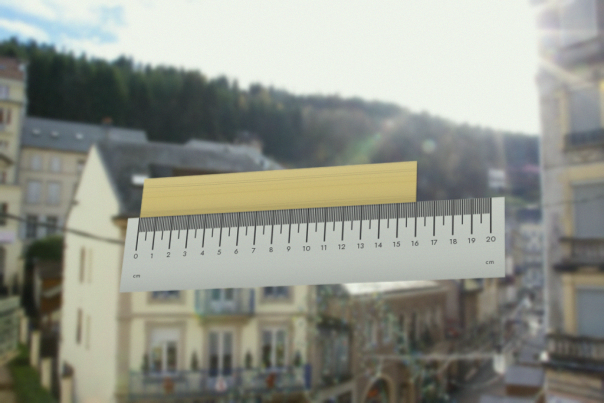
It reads 16; cm
